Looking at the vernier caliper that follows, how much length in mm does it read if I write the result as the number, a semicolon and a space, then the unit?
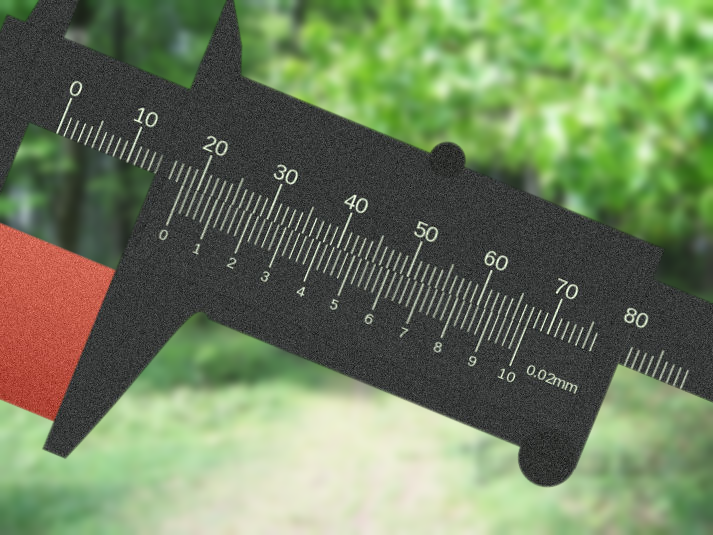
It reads 18.0; mm
